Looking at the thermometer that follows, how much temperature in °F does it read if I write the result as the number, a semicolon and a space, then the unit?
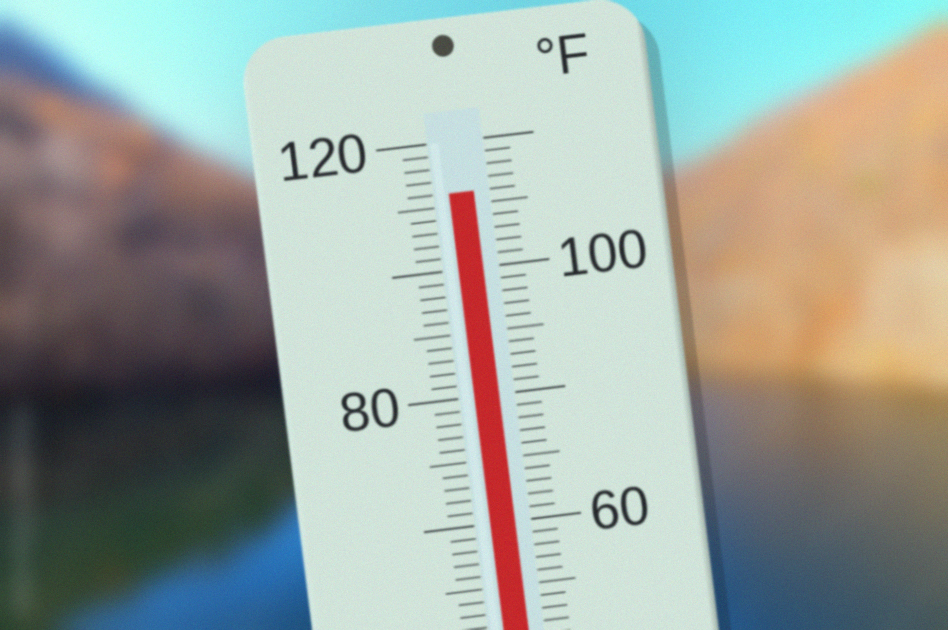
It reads 112; °F
